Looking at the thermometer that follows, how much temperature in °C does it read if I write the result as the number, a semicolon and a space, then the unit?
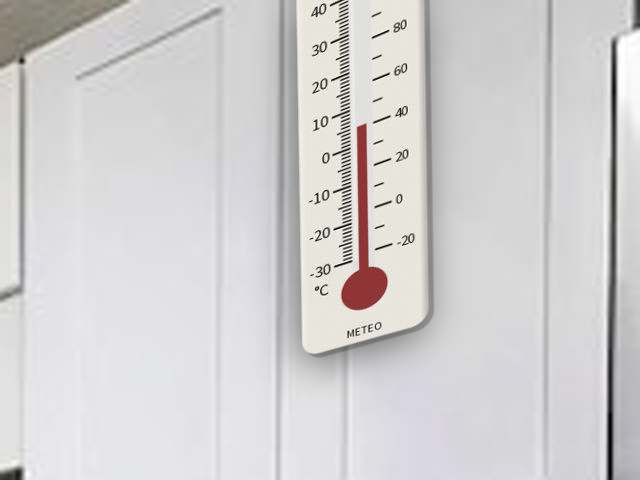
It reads 5; °C
